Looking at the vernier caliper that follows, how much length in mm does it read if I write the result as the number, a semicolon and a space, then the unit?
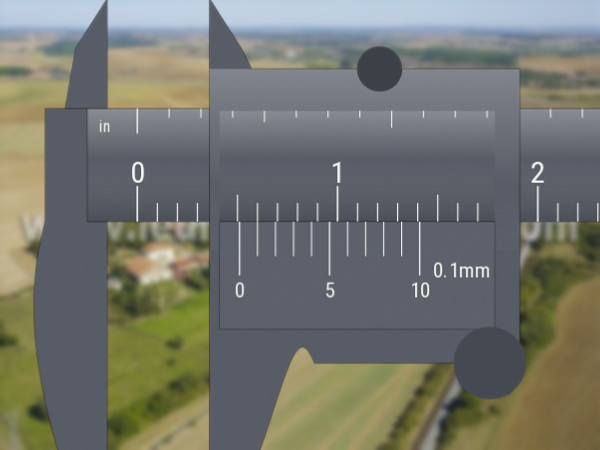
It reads 5.1; mm
